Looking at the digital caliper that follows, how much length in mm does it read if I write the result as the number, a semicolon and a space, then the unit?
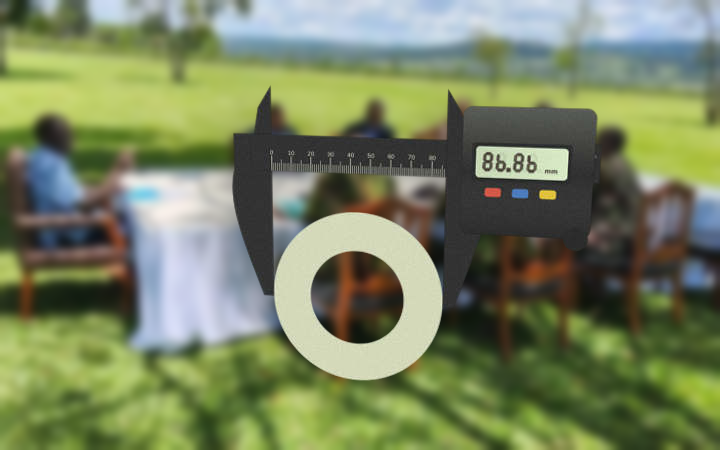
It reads 86.86; mm
